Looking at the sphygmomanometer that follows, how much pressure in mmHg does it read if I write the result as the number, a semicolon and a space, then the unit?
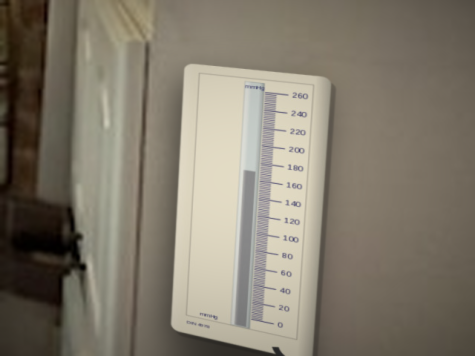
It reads 170; mmHg
